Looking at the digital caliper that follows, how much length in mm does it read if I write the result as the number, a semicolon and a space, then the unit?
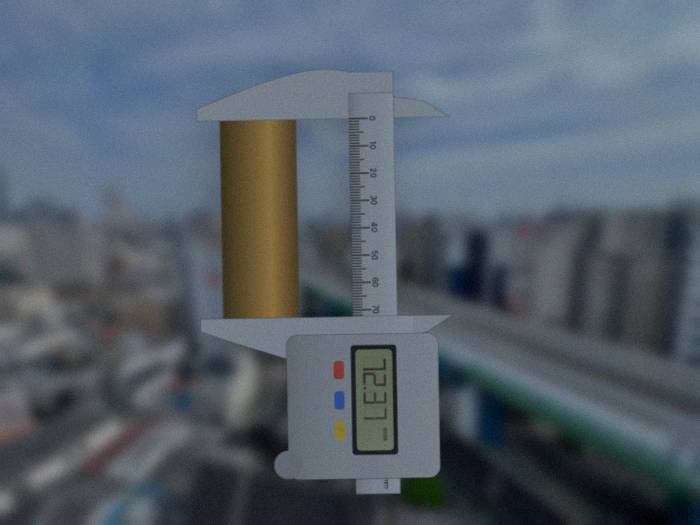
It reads 72.37; mm
